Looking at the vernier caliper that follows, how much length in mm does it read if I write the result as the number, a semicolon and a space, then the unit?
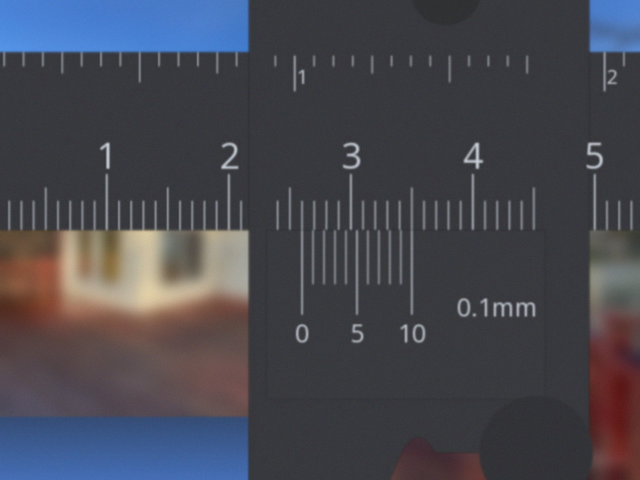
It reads 26.0; mm
